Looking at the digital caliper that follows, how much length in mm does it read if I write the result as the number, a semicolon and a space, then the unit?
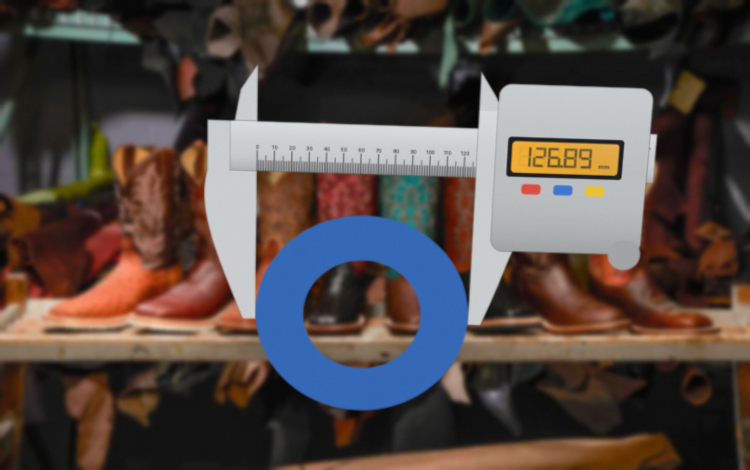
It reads 126.89; mm
